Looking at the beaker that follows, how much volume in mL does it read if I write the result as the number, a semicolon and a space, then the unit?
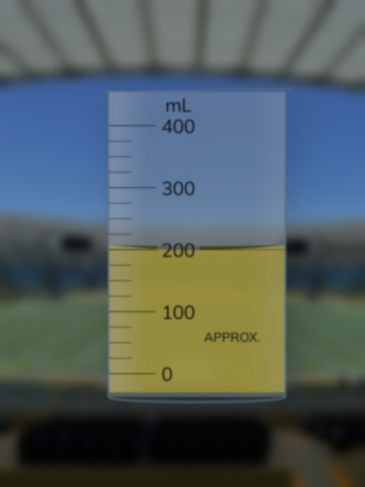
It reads 200; mL
